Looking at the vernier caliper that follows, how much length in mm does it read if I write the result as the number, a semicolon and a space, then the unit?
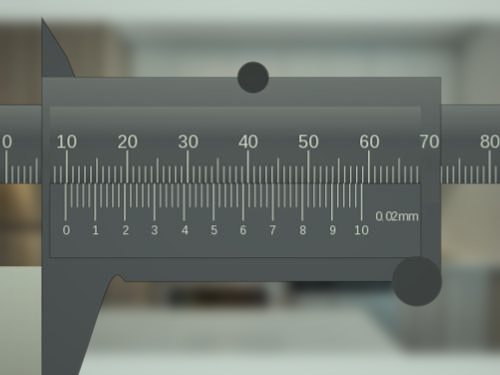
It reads 9.8; mm
